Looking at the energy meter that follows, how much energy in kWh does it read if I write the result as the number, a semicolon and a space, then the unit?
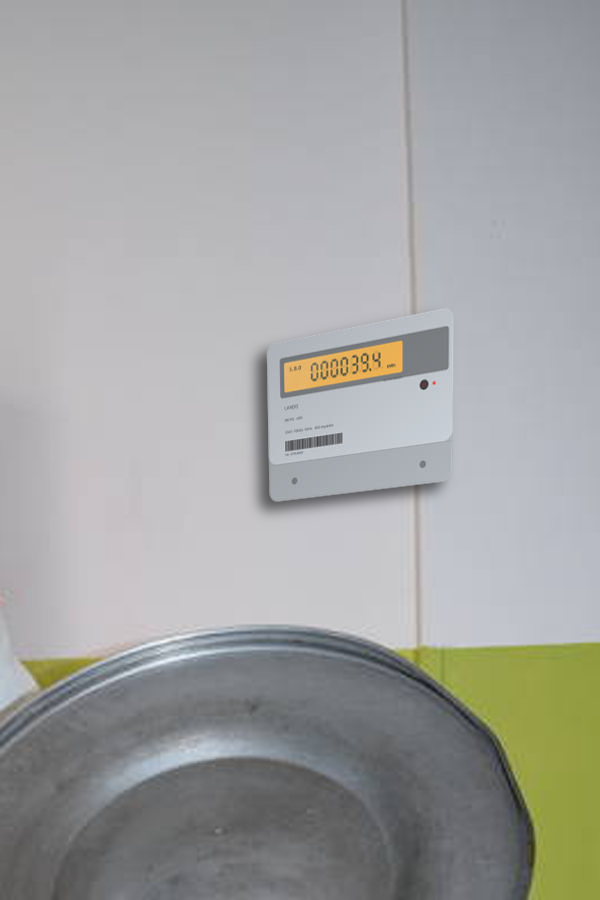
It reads 39.4; kWh
